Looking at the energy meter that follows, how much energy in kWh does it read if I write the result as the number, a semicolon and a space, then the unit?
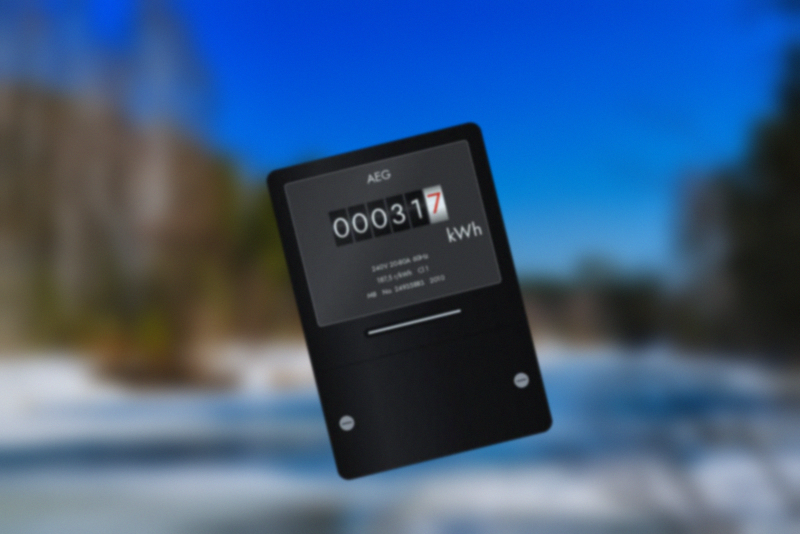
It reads 31.7; kWh
